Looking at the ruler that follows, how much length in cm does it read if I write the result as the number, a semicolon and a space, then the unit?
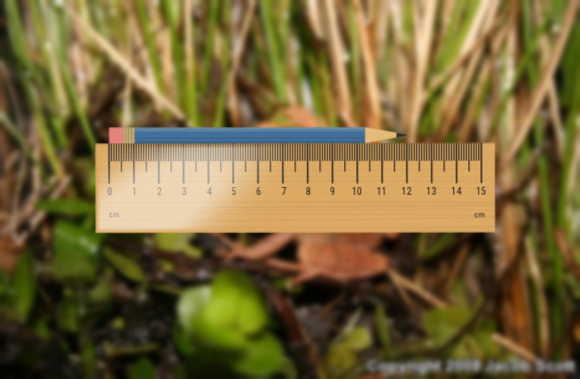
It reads 12; cm
